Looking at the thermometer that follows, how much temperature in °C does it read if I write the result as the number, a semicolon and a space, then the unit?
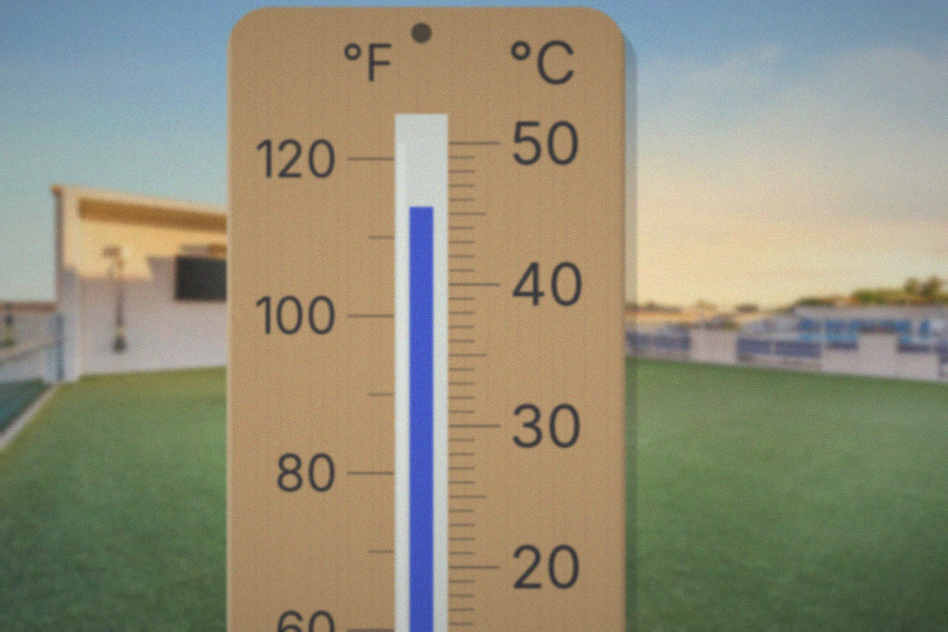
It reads 45.5; °C
